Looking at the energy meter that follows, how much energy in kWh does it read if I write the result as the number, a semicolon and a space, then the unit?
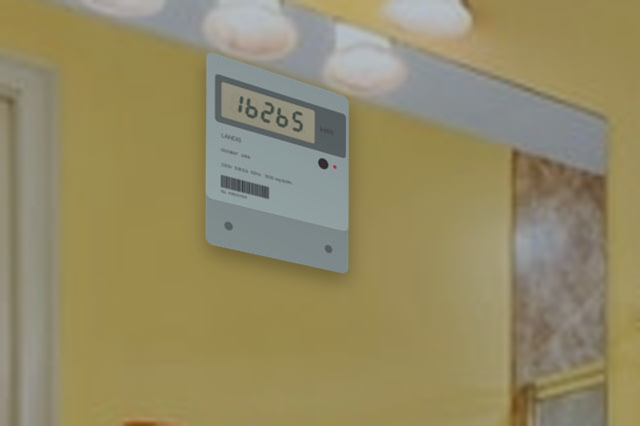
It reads 16265; kWh
